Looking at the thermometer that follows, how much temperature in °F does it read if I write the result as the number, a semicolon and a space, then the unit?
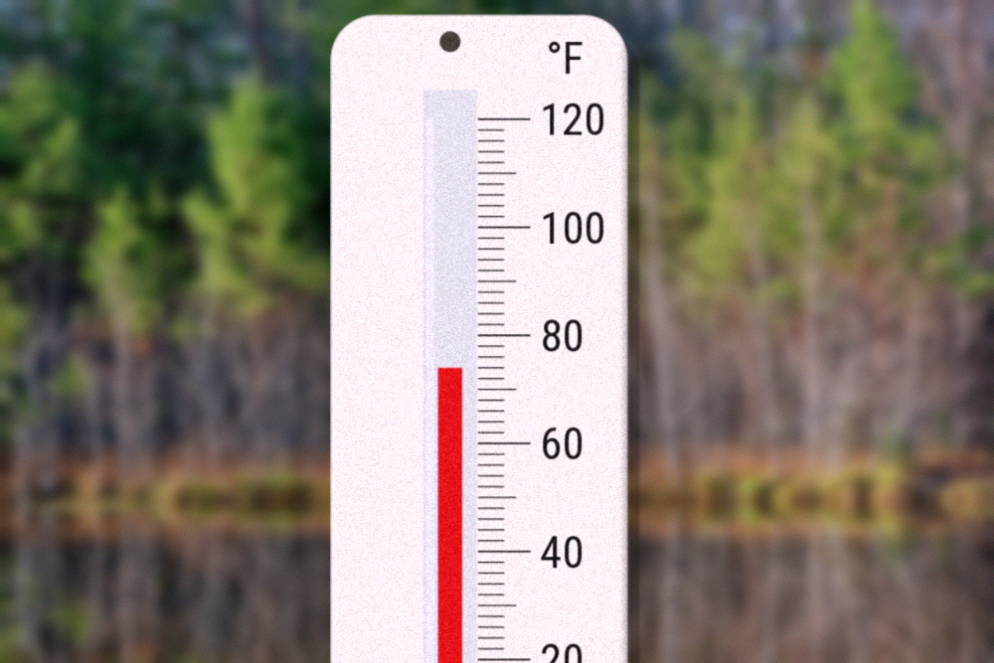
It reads 74; °F
